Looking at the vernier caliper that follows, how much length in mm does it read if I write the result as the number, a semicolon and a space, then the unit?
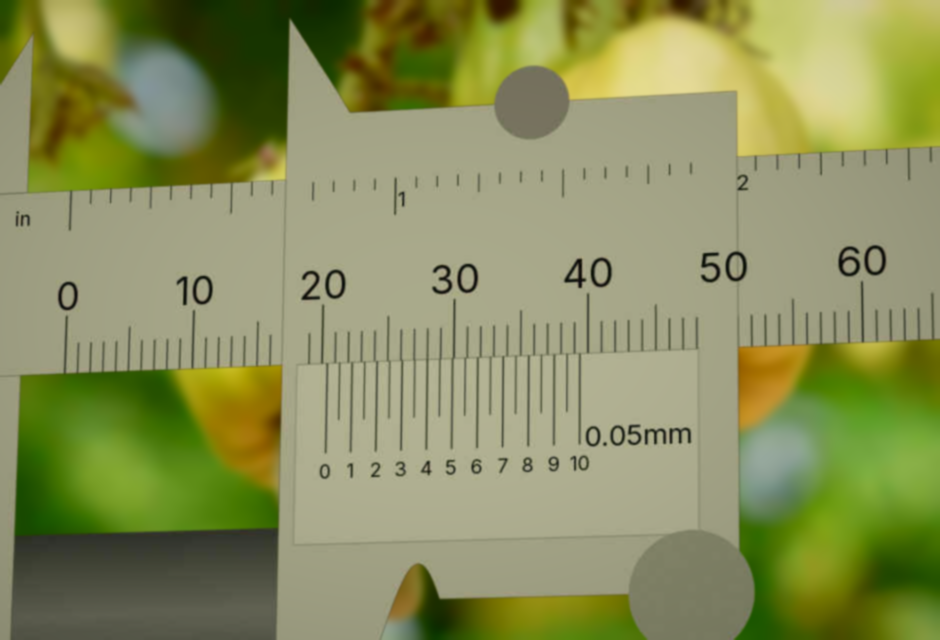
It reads 20.4; mm
